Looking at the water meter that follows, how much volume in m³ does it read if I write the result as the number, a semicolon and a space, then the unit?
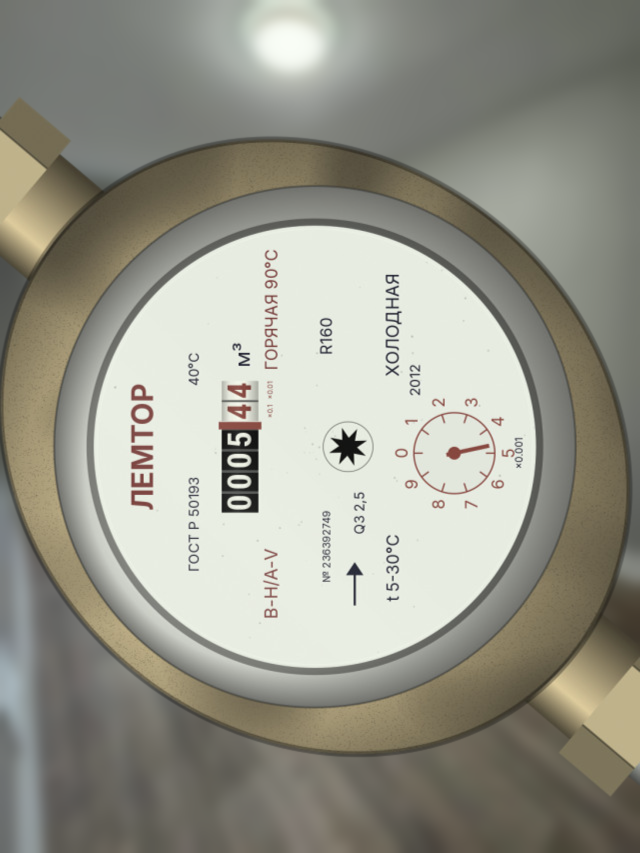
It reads 5.444; m³
